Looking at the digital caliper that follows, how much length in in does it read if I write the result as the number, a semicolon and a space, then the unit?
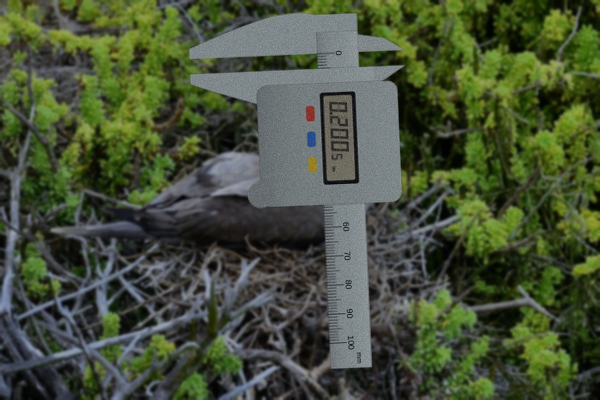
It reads 0.2005; in
